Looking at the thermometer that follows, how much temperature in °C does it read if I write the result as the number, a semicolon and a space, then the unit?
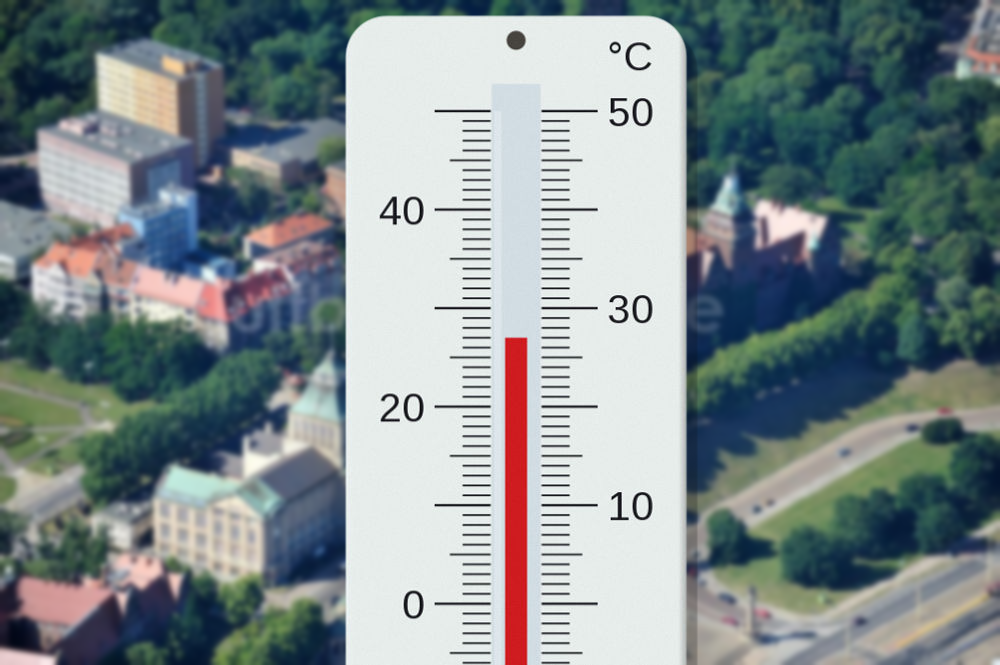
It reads 27; °C
